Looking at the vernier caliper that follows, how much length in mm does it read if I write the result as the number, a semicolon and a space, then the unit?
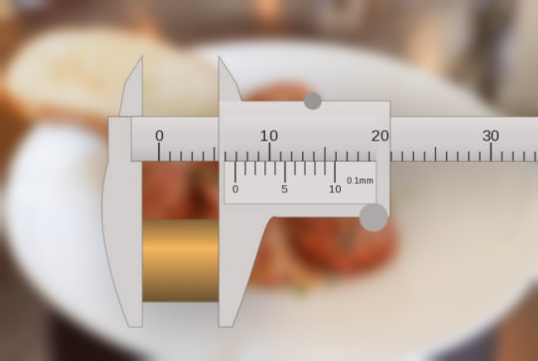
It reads 6.9; mm
